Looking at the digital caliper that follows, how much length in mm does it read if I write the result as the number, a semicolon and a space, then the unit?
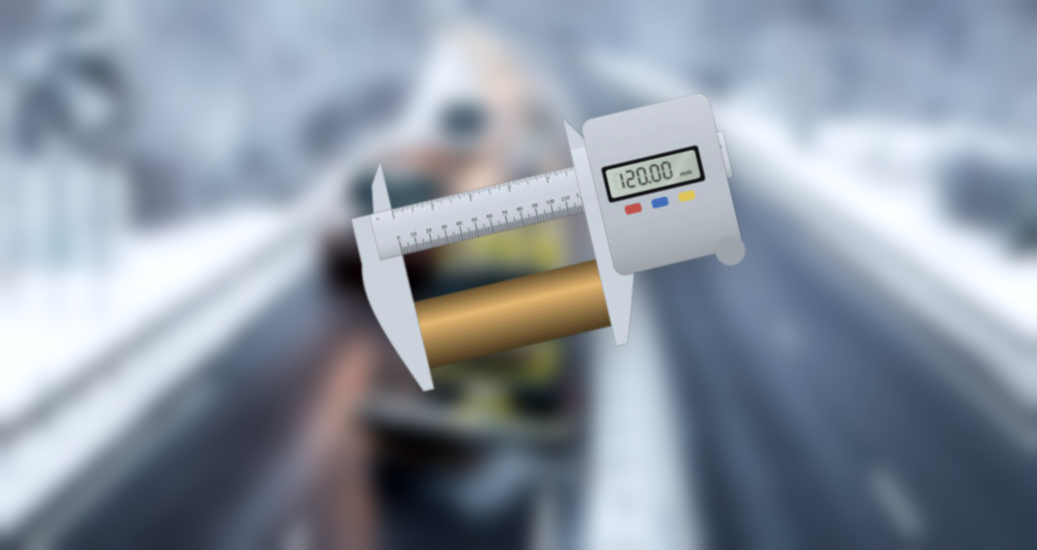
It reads 120.00; mm
